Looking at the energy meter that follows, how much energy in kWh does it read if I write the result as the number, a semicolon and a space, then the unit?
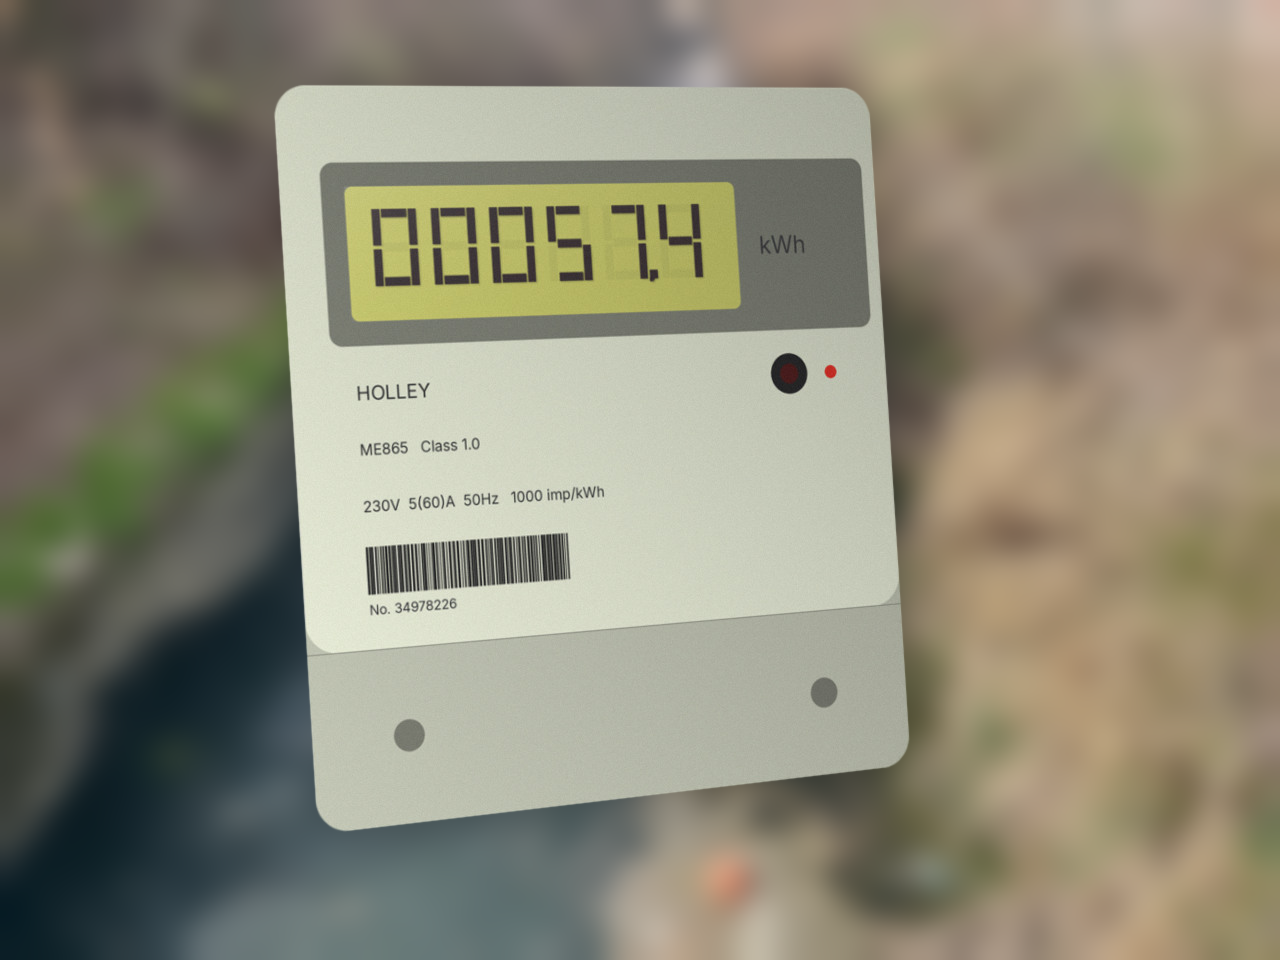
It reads 57.4; kWh
